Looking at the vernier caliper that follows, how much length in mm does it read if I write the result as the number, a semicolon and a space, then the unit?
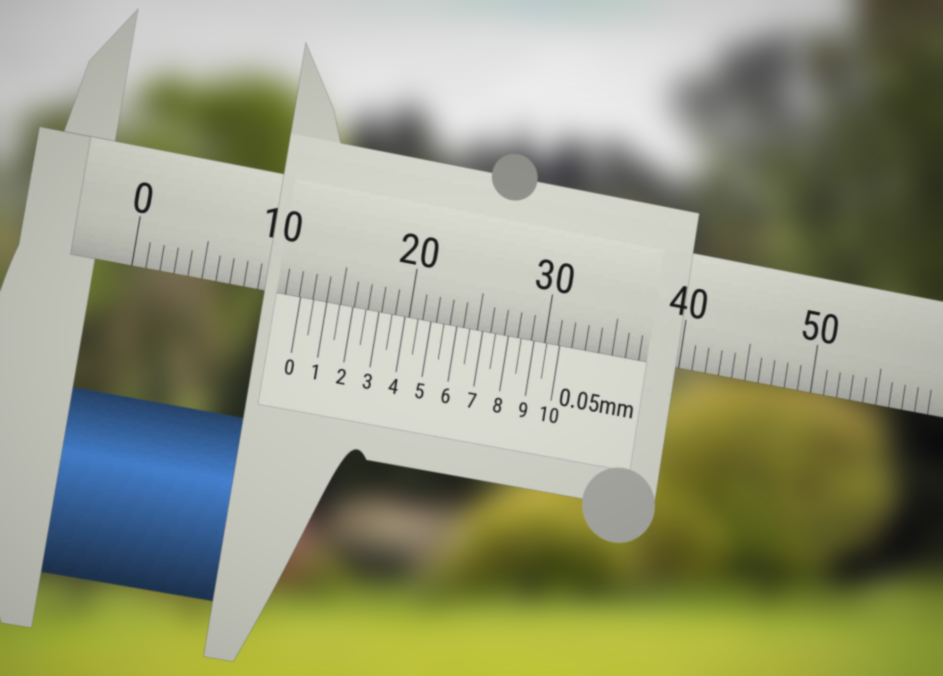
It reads 12.1; mm
